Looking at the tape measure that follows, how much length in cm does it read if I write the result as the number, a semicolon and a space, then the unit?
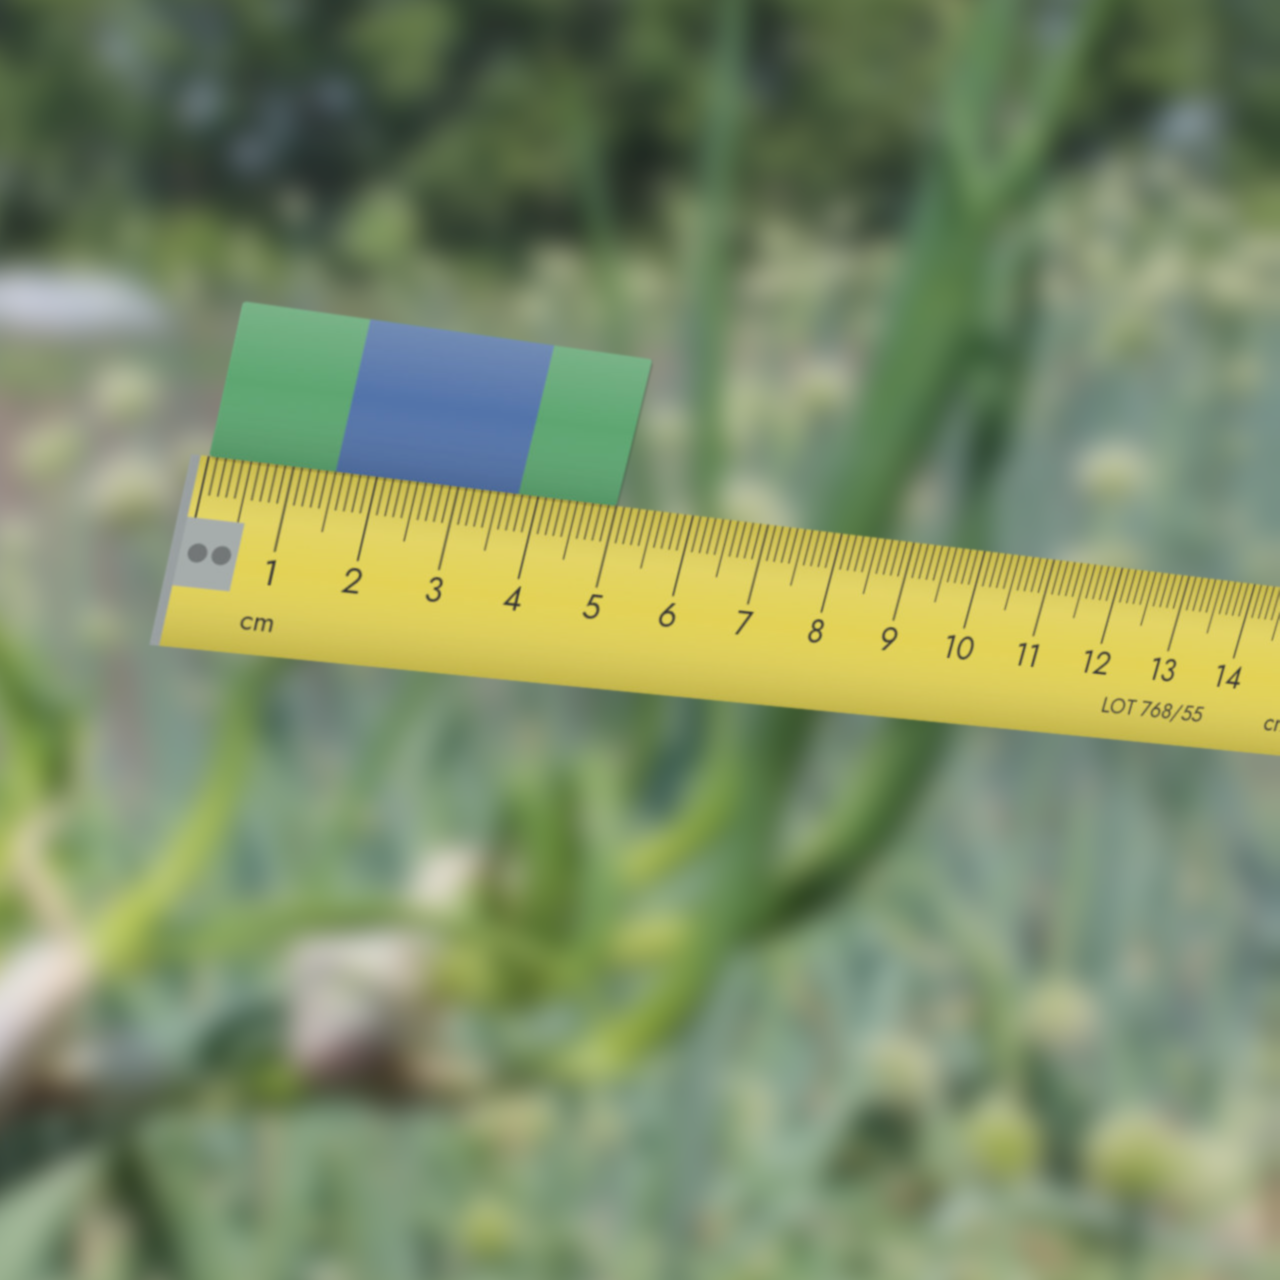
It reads 5; cm
